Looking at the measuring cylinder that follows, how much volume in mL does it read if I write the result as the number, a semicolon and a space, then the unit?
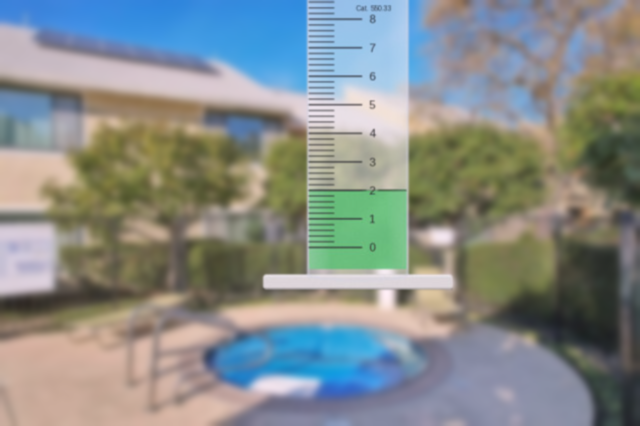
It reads 2; mL
